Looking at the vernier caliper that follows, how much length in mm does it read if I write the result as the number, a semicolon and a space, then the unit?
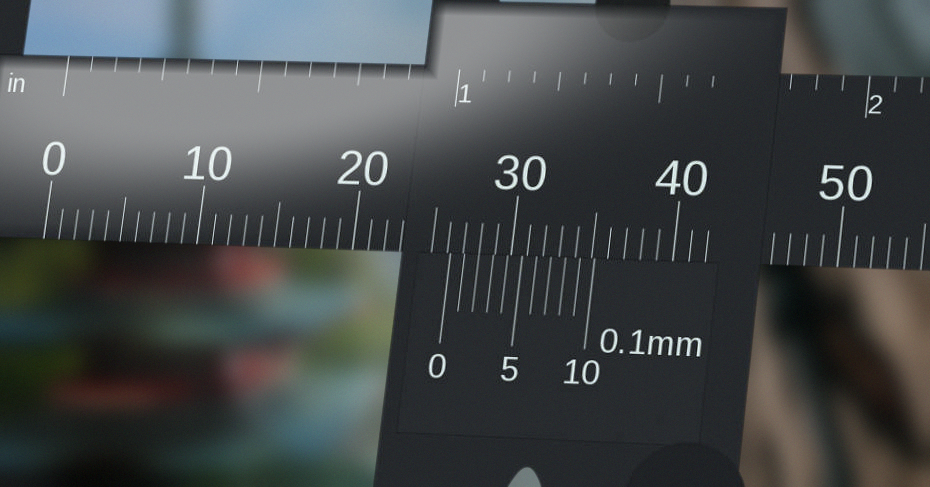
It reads 26.2; mm
